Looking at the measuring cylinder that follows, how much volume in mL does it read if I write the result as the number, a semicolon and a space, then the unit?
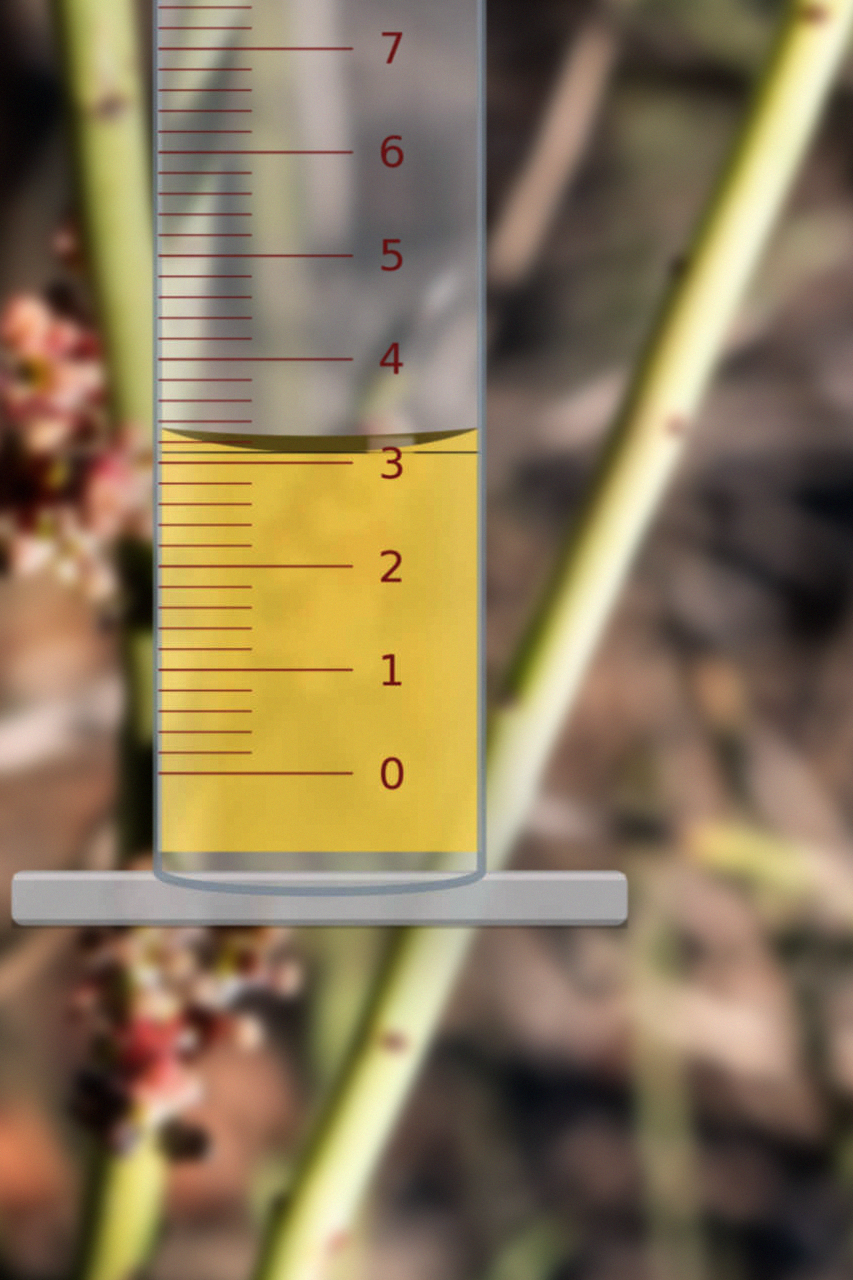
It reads 3.1; mL
